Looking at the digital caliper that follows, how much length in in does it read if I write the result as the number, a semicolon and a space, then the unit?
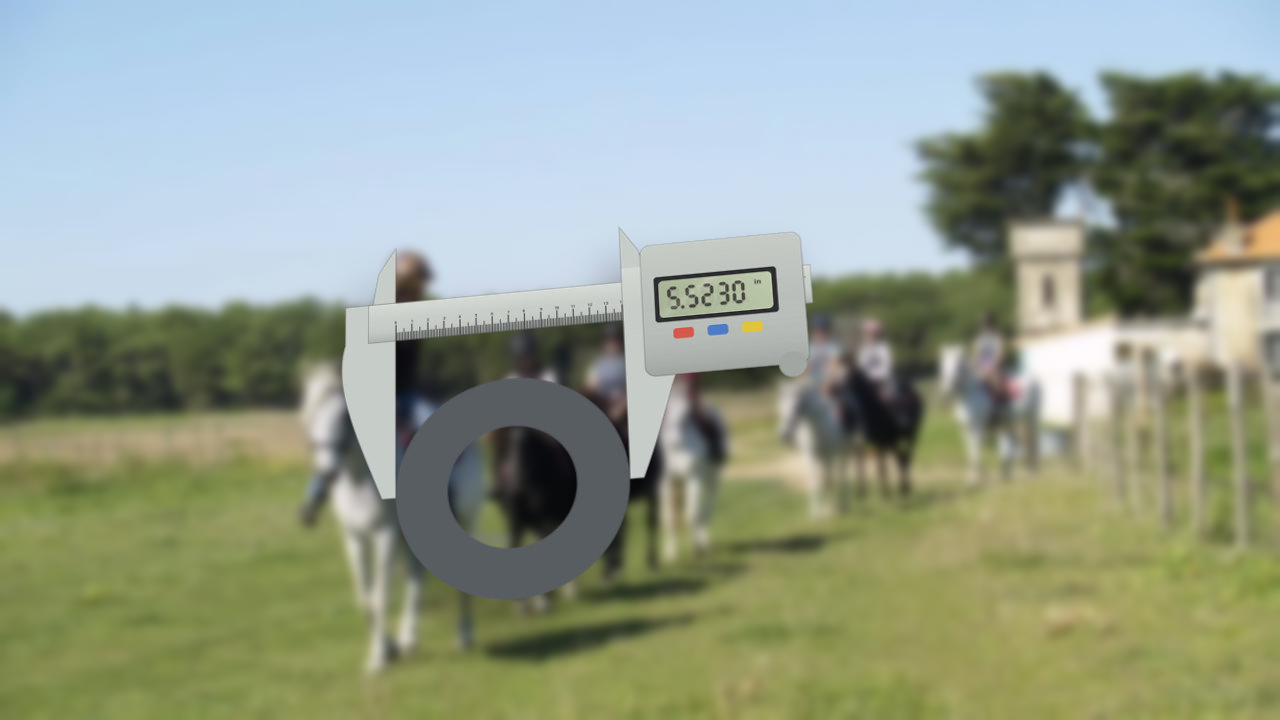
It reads 5.5230; in
